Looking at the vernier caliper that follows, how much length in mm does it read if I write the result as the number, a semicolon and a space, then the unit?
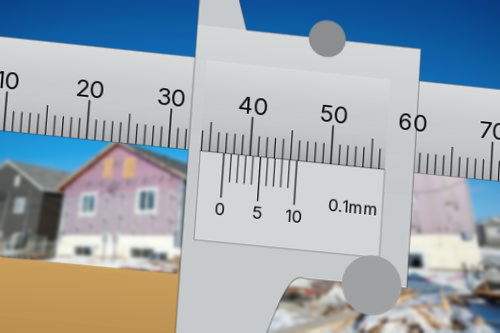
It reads 36.8; mm
